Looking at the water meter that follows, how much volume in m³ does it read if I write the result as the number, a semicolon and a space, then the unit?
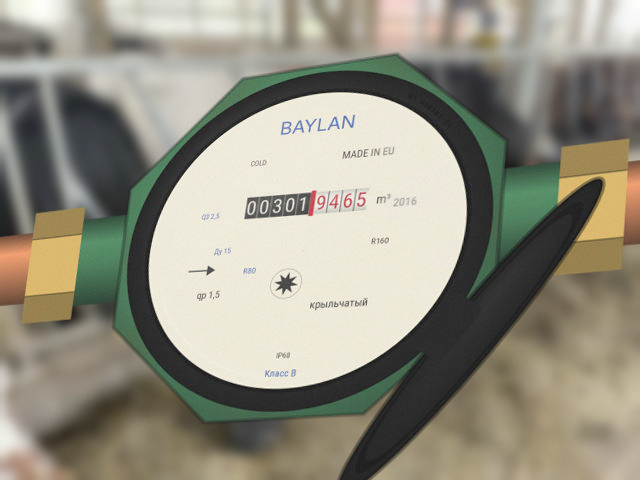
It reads 301.9465; m³
